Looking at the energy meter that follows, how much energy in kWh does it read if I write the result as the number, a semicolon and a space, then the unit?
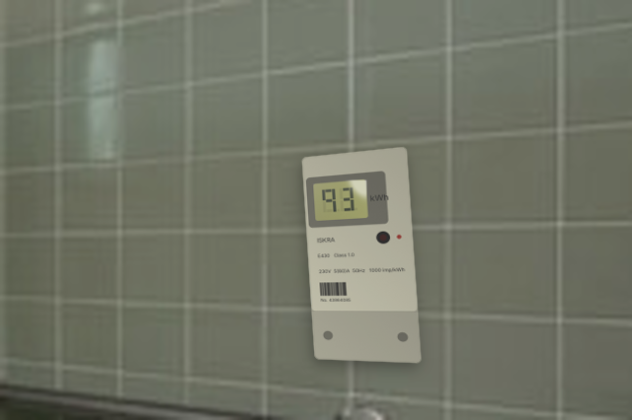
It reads 93; kWh
